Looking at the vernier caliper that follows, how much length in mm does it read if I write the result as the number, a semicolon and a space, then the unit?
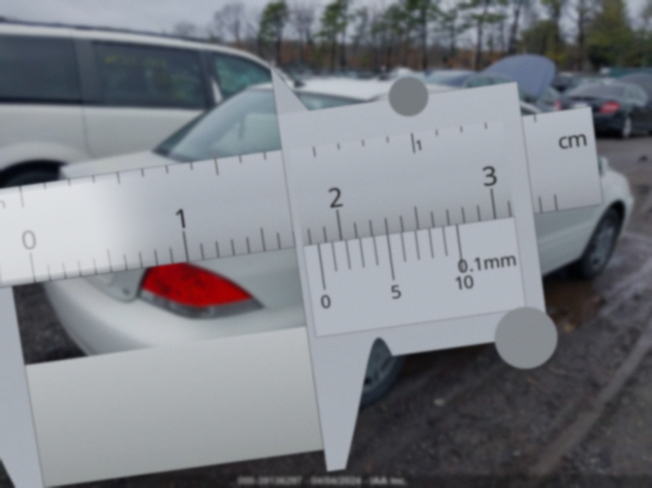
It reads 18.5; mm
